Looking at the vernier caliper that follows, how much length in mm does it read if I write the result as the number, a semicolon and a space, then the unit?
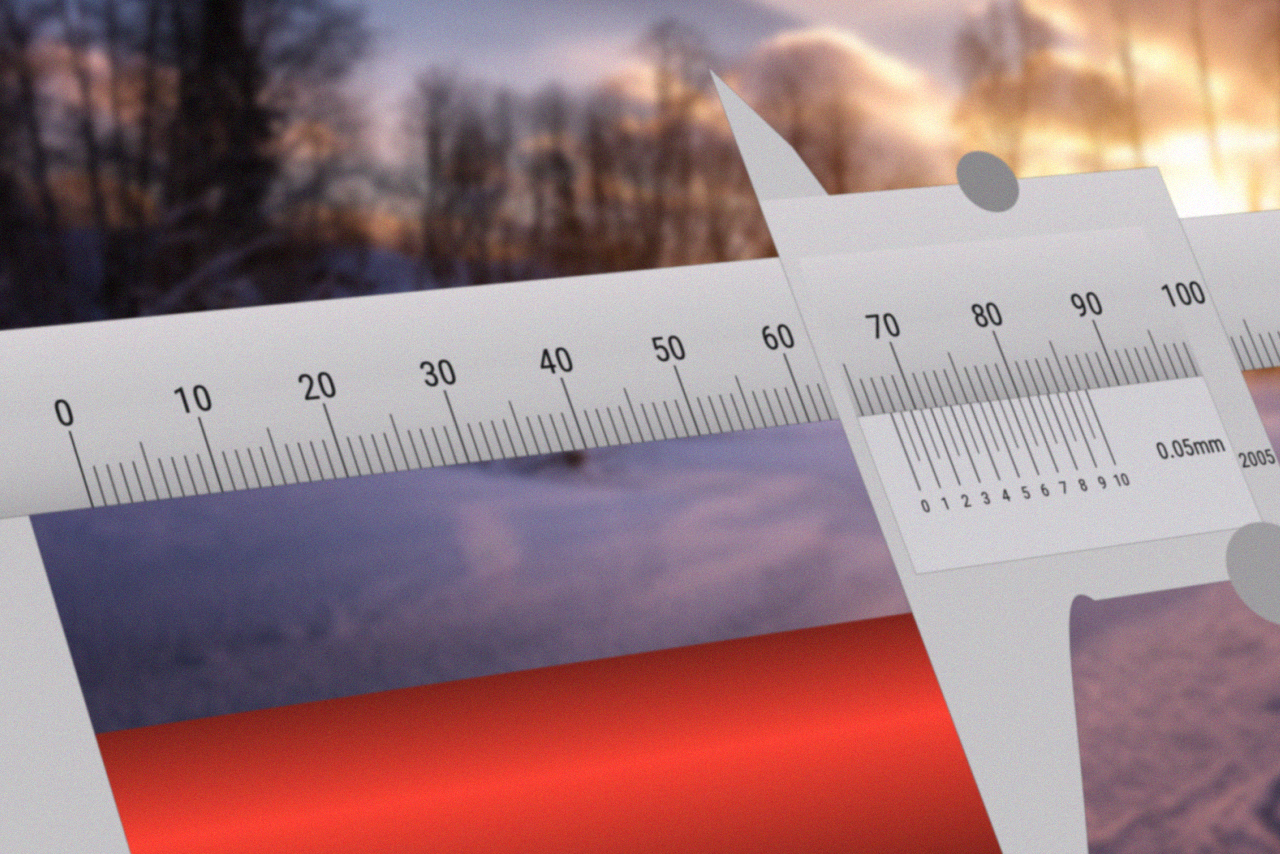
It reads 67.6; mm
